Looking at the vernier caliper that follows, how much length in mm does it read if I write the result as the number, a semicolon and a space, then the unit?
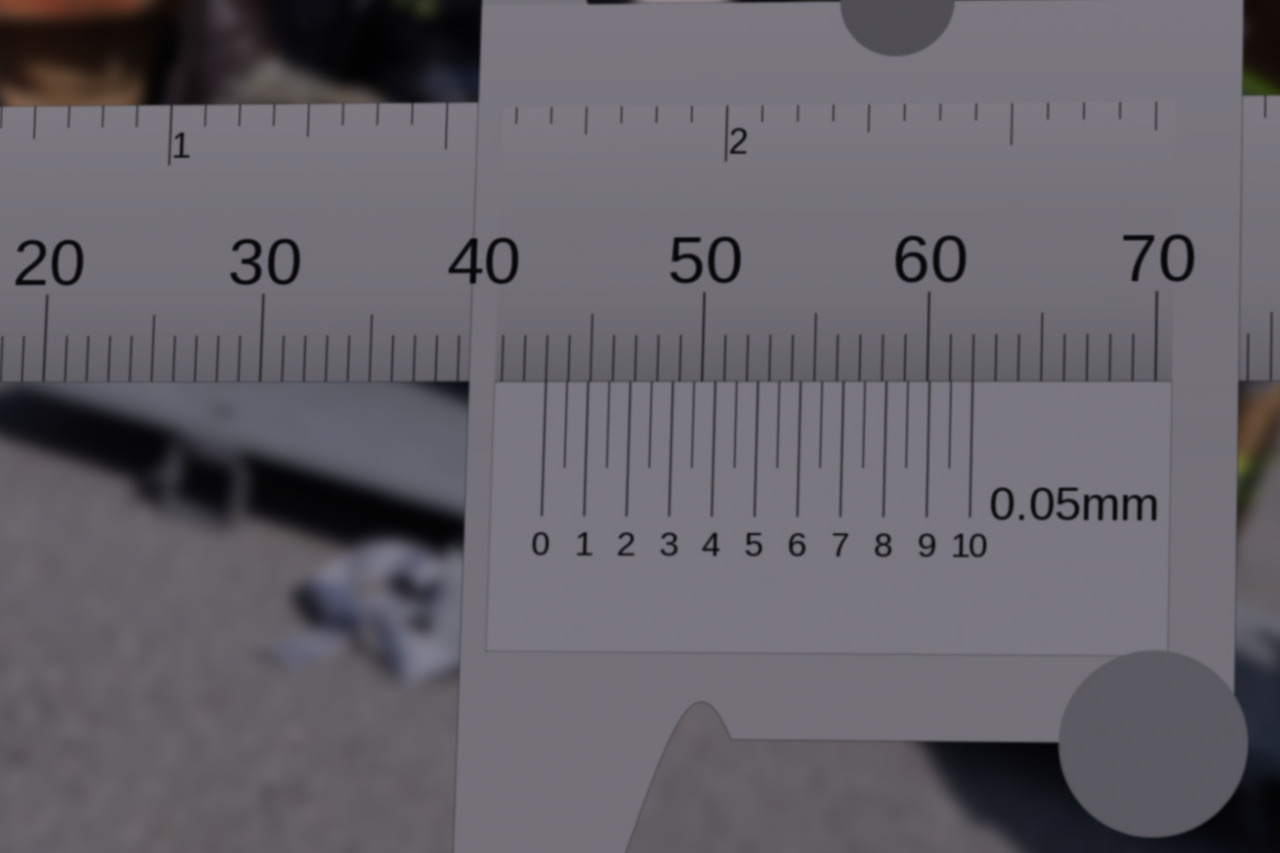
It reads 43.0; mm
